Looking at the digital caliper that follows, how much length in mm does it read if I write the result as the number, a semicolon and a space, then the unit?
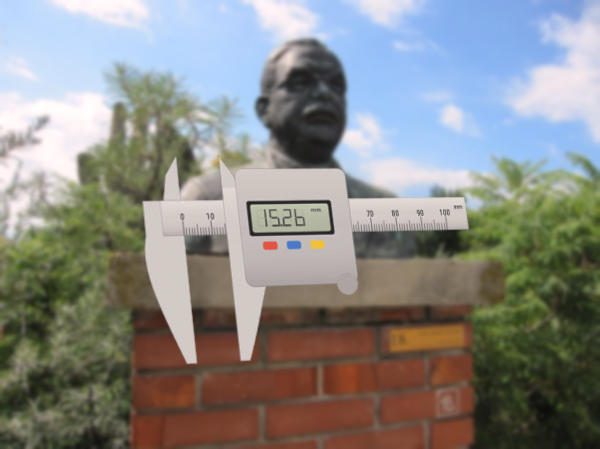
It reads 15.26; mm
